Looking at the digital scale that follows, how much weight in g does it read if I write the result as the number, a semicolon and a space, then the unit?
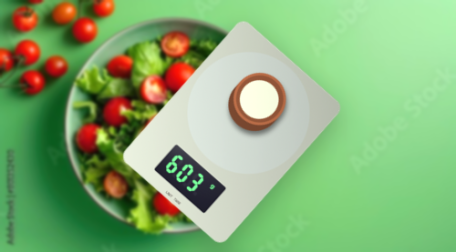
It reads 603; g
